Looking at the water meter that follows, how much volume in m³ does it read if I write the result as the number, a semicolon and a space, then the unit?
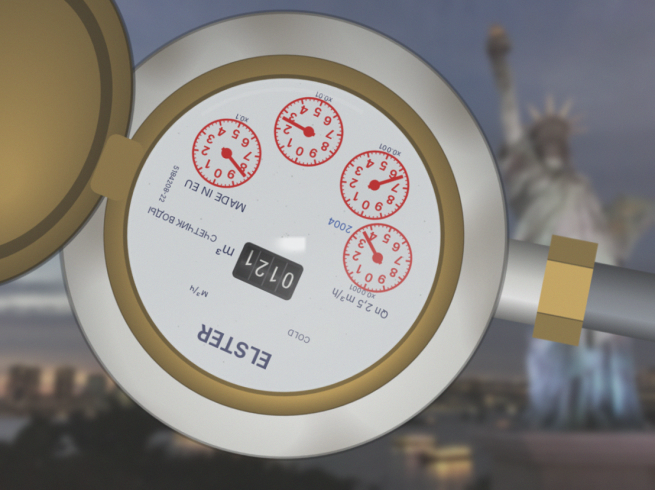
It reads 120.8263; m³
